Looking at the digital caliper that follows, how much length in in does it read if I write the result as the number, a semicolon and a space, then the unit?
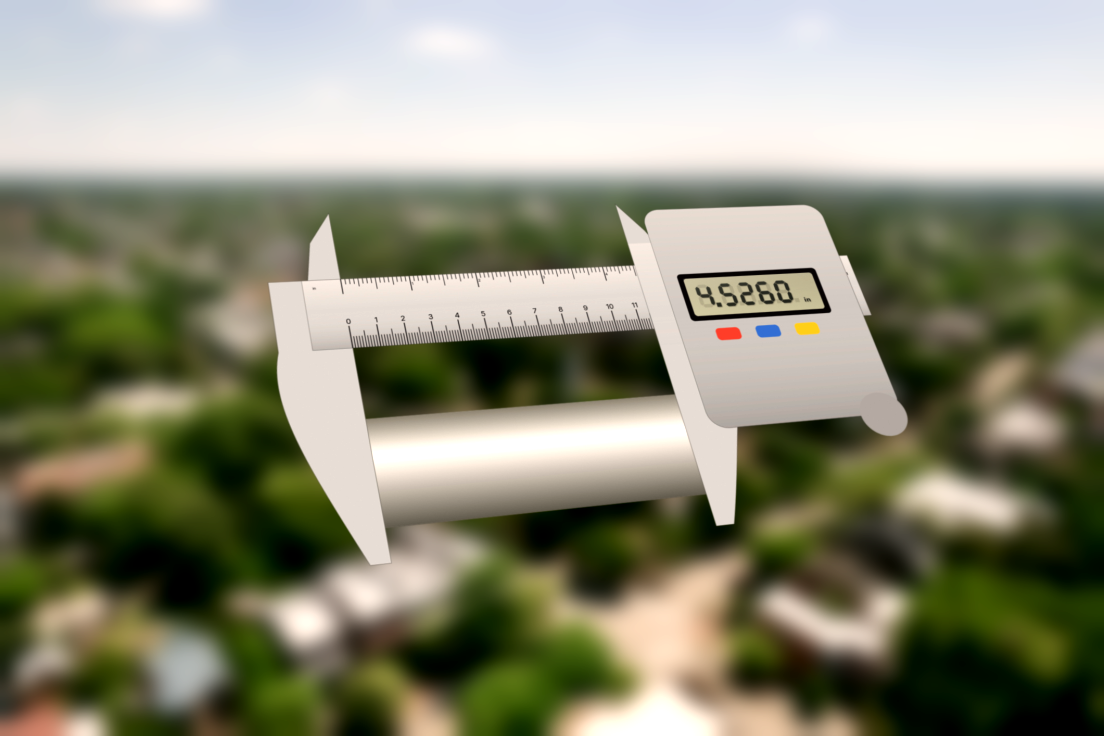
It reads 4.5260; in
